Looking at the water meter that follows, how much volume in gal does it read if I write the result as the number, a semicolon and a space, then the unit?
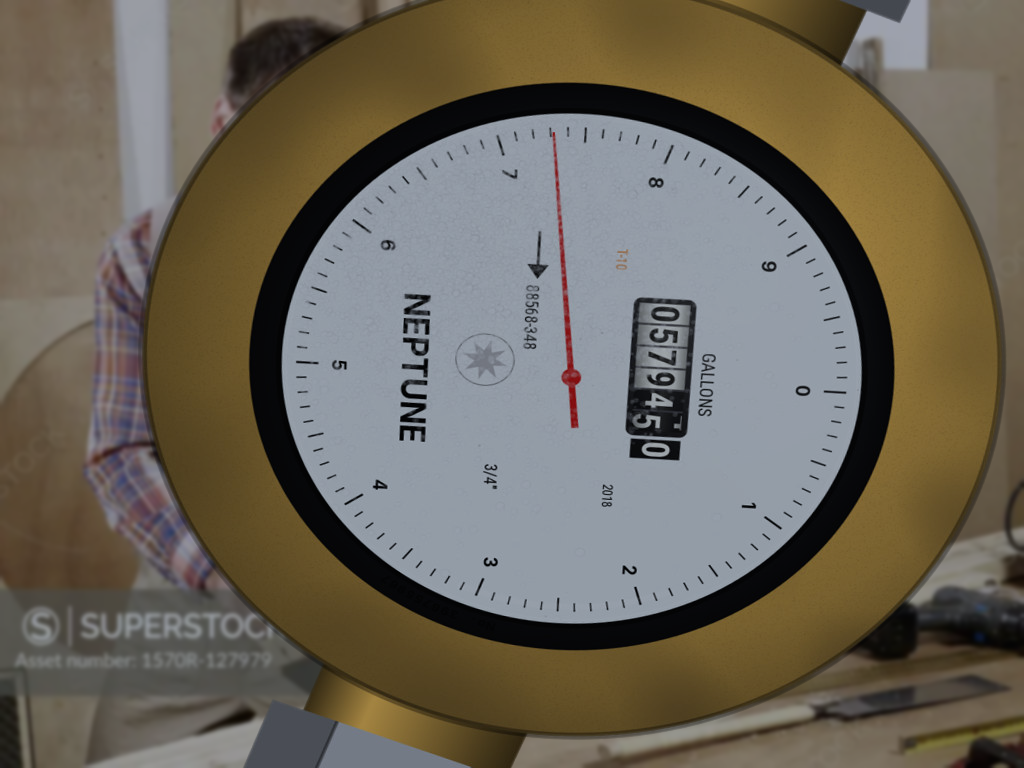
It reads 579447.3; gal
